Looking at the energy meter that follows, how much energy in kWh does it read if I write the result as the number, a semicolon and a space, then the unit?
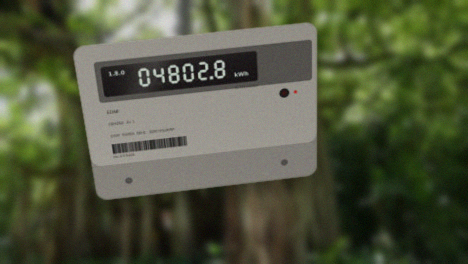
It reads 4802.8; kWh
